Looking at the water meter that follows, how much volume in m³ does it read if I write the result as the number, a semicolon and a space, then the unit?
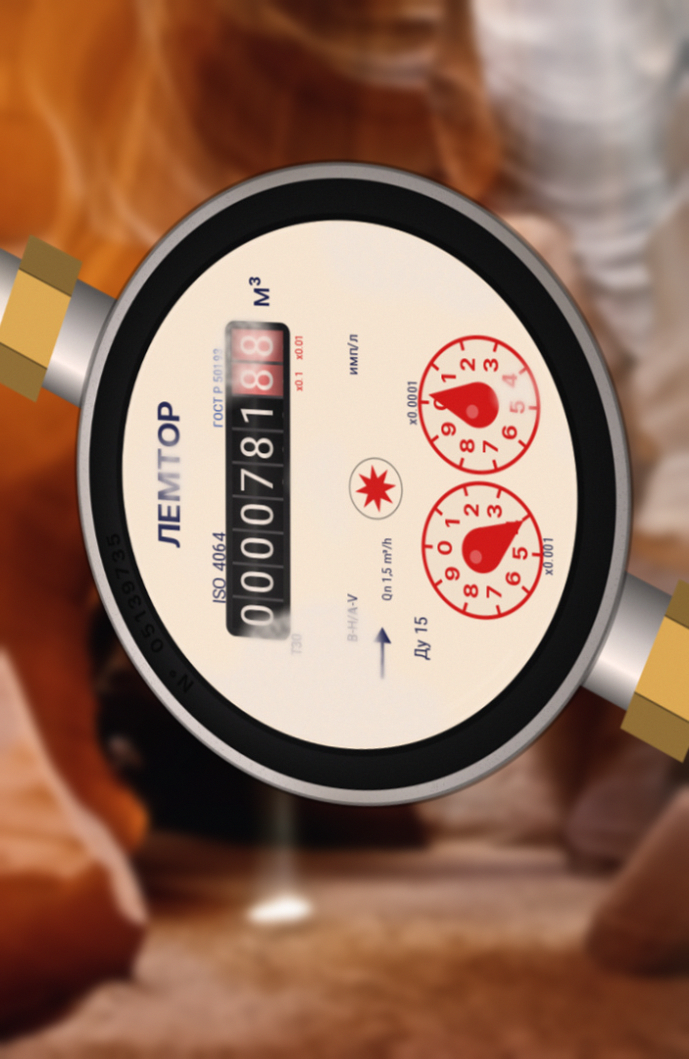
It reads 781.8840; m³
